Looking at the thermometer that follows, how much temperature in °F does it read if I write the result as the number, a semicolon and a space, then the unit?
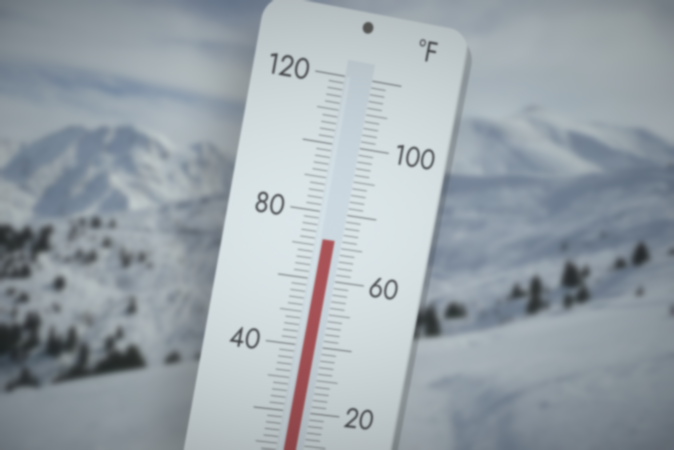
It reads 72; °F
